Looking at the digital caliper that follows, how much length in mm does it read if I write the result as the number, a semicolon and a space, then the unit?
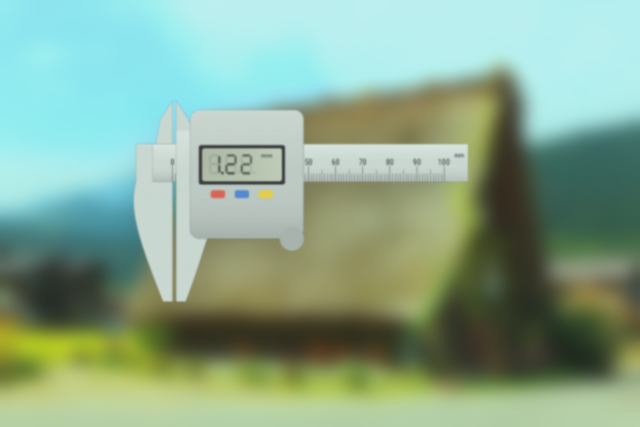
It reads 1.22; mm
